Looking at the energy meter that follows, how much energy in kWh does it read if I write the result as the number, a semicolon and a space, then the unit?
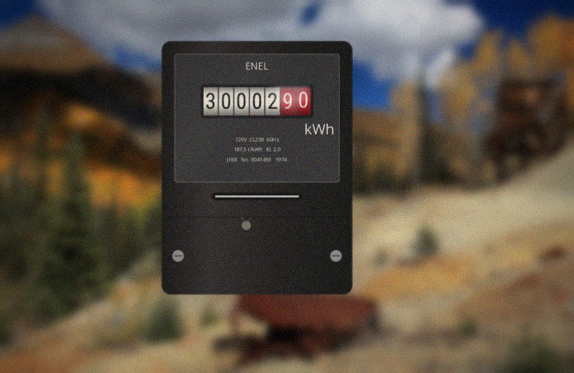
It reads 30002.90; kWh
